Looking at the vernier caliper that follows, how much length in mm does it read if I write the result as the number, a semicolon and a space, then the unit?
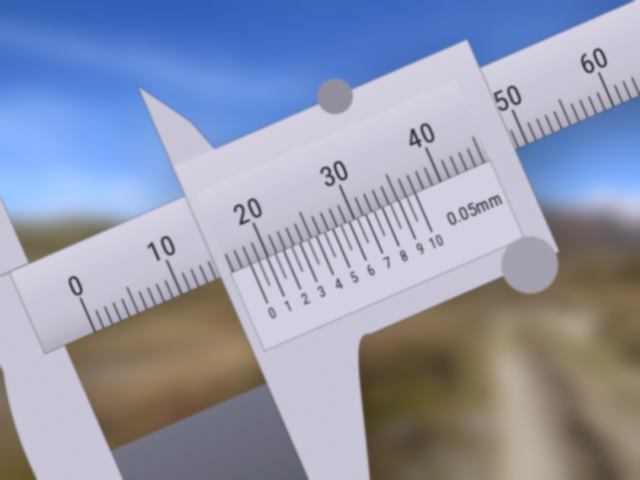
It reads 18.0; mm
